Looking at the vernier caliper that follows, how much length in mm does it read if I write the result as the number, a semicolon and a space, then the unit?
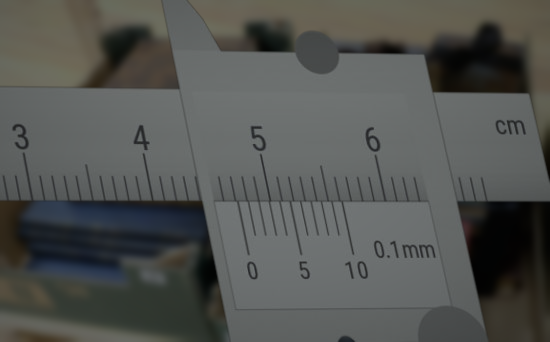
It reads 47.2; mm
